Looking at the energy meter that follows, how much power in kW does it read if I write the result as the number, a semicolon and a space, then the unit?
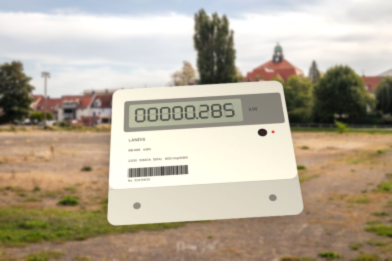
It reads 0.285; kW
